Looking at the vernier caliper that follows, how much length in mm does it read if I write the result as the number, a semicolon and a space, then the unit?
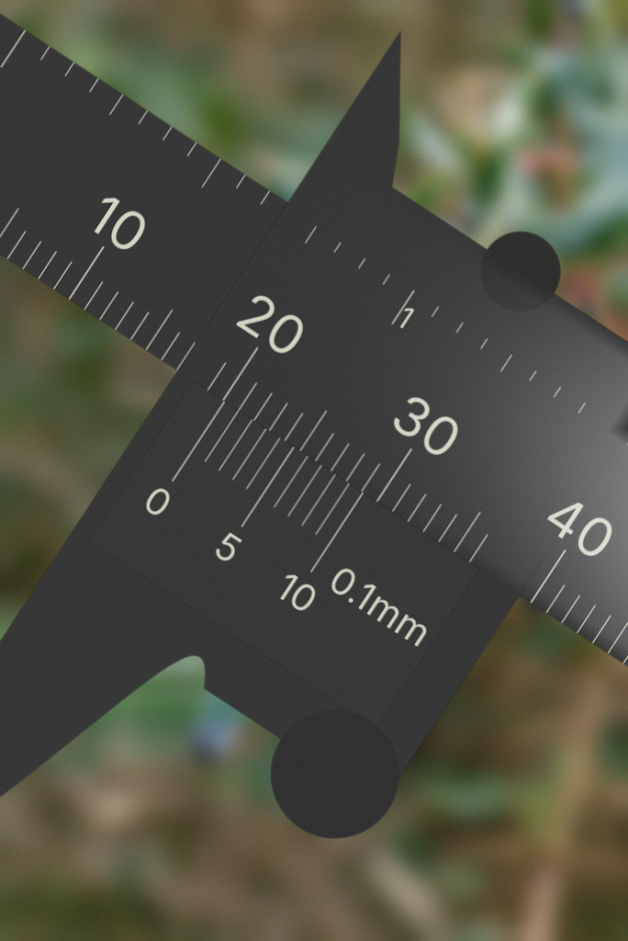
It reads 20.1; mm
